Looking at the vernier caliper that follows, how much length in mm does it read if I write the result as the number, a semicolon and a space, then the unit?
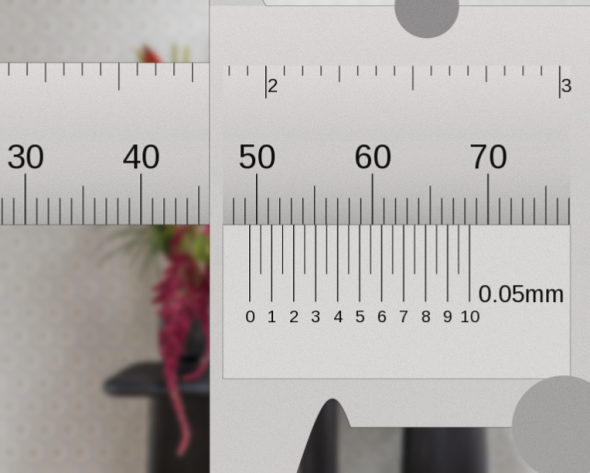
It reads 49.4; mm
